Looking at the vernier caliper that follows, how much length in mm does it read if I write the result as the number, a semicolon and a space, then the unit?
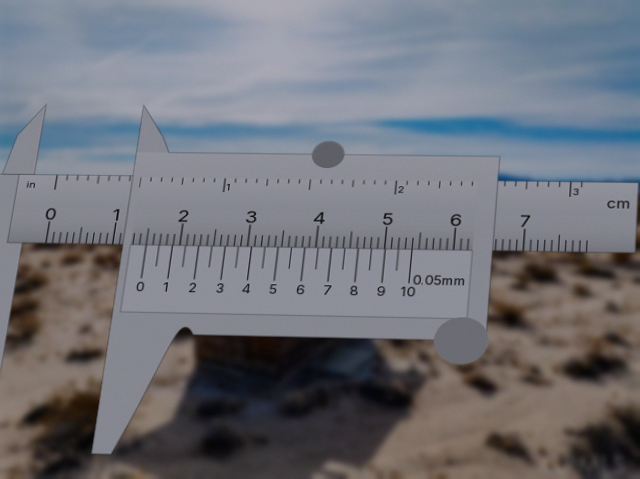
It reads 15.0; mm
